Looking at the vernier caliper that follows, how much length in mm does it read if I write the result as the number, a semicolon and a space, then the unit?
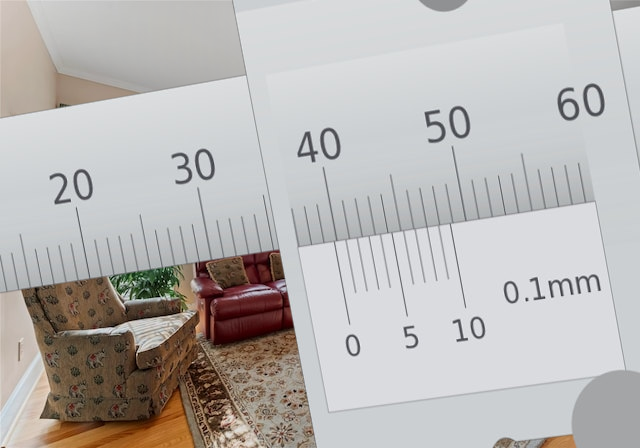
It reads 39.8; mm
